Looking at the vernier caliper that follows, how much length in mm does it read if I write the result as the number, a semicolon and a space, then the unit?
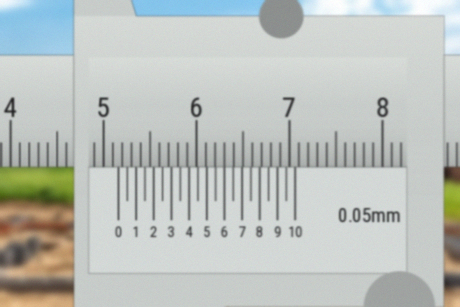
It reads 51.6; mm
